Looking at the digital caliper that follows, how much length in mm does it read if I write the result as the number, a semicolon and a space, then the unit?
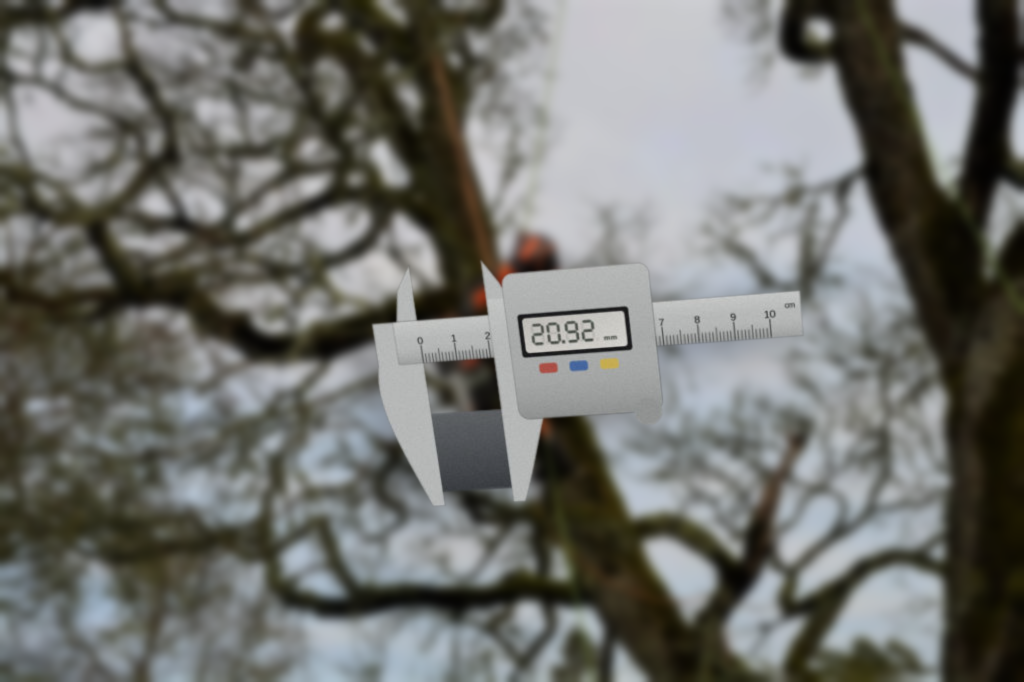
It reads 20.92; mm
